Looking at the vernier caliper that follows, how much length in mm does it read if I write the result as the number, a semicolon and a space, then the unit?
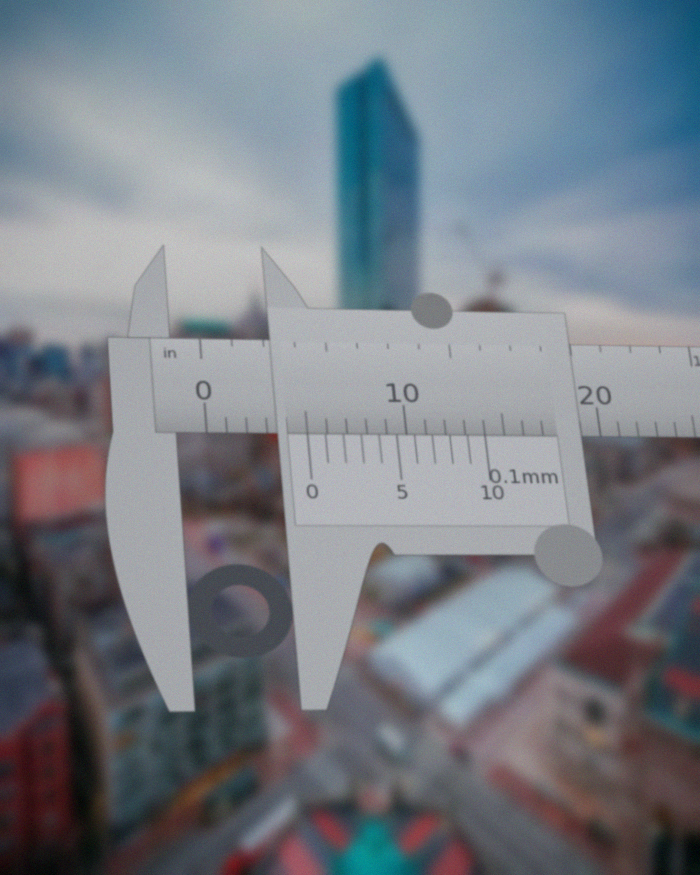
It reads 5.0; mm
